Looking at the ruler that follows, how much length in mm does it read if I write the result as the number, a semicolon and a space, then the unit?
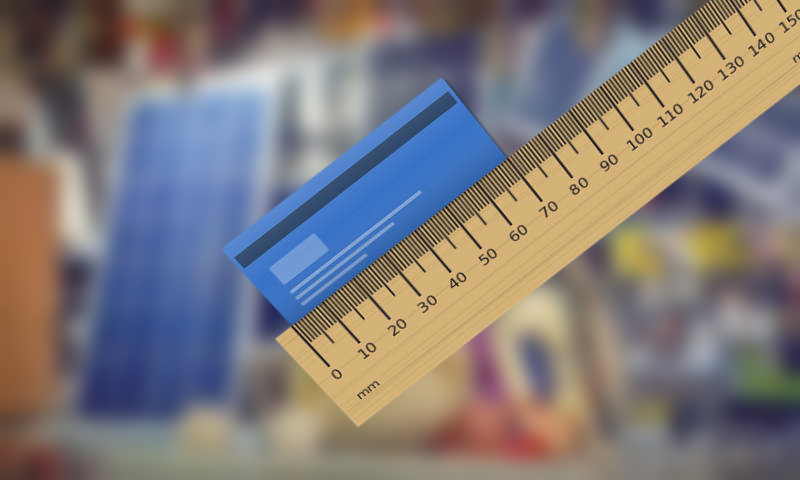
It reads 70; mm
